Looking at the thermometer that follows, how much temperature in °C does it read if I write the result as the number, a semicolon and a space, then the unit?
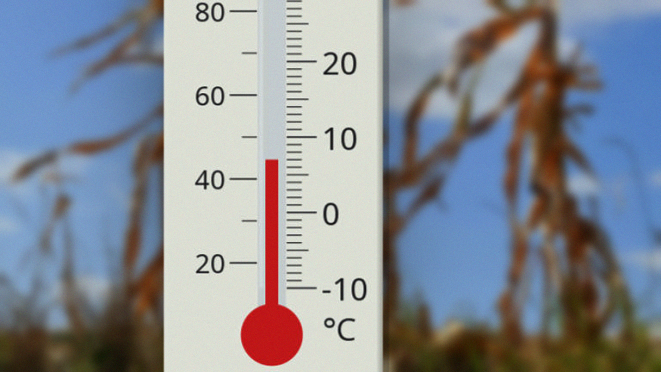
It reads 7; °C
